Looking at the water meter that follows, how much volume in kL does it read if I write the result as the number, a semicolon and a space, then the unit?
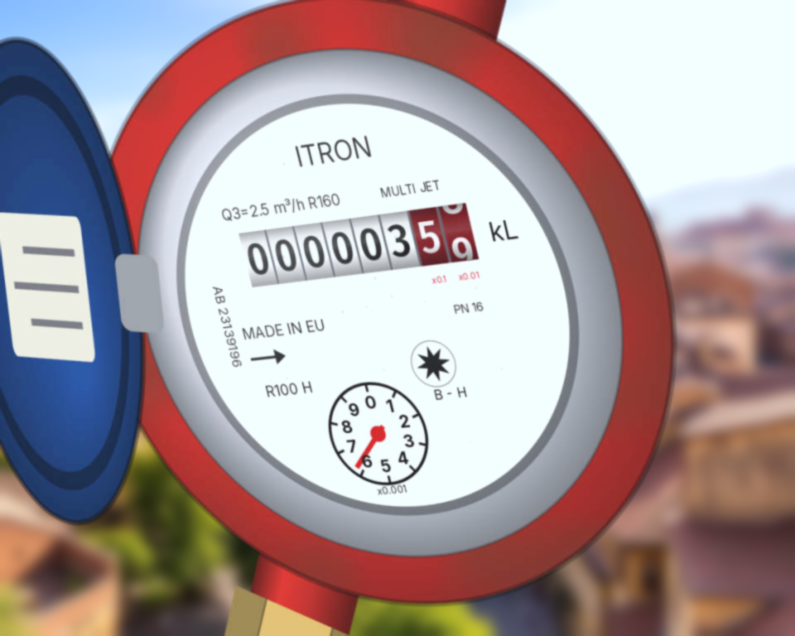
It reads 3.586; kL
